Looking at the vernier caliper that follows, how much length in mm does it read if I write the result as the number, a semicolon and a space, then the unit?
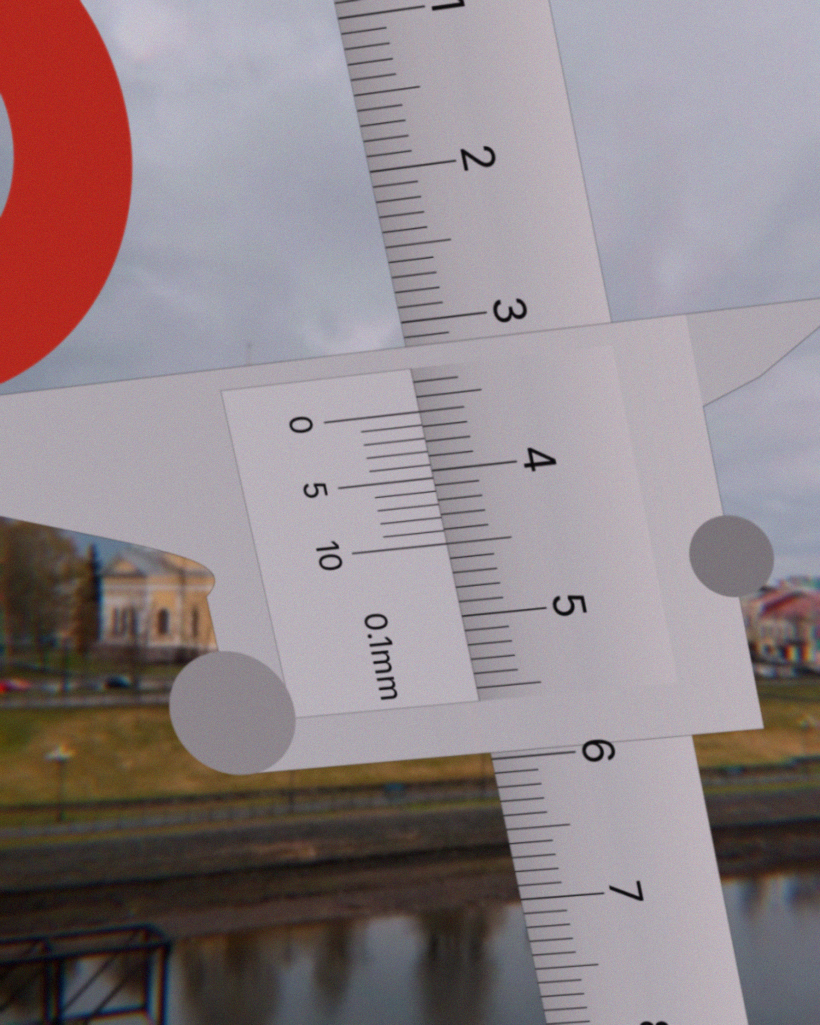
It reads 36.0; mm
